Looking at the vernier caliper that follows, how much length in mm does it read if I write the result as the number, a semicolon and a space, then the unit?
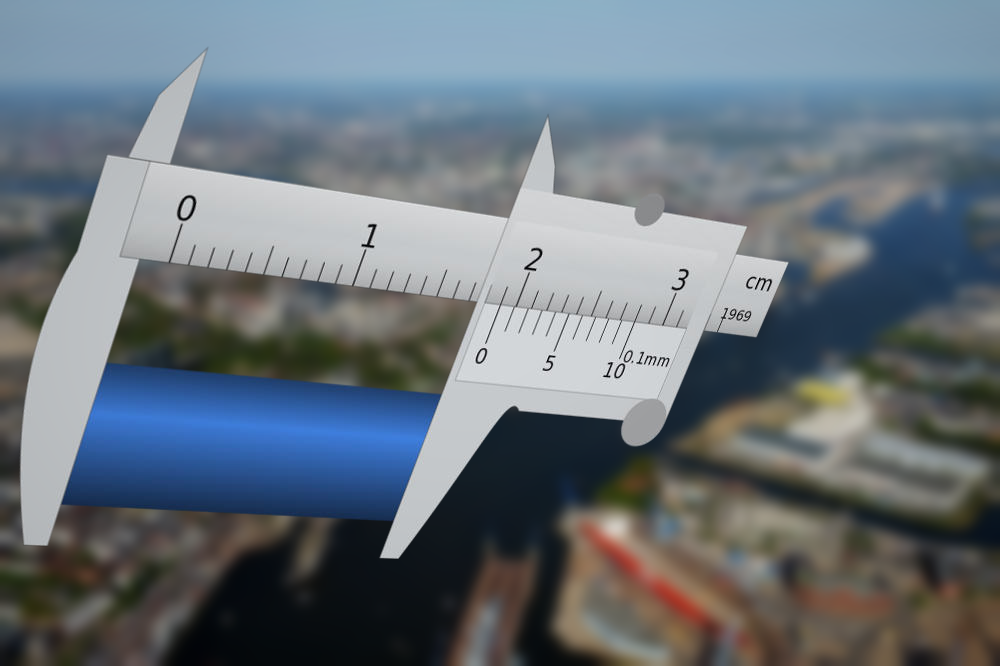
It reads 19.0; mm
